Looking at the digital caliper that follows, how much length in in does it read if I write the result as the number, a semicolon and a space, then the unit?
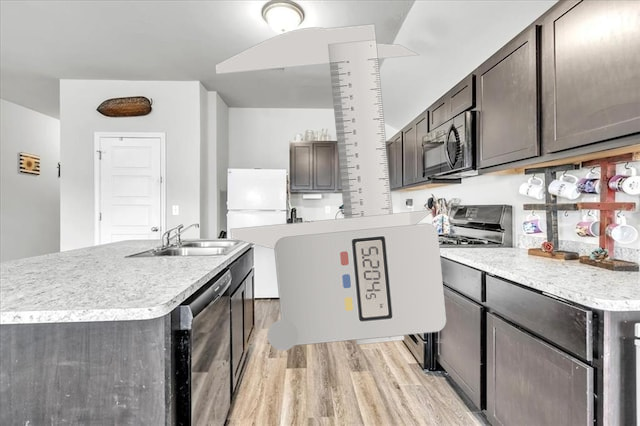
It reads 5.2045; in
